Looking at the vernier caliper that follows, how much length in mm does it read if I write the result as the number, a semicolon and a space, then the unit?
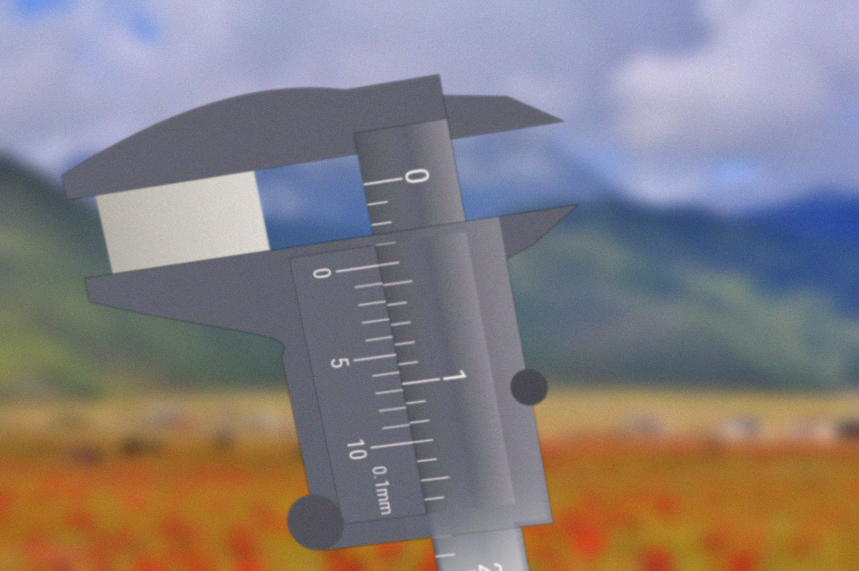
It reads 4.0; mm
